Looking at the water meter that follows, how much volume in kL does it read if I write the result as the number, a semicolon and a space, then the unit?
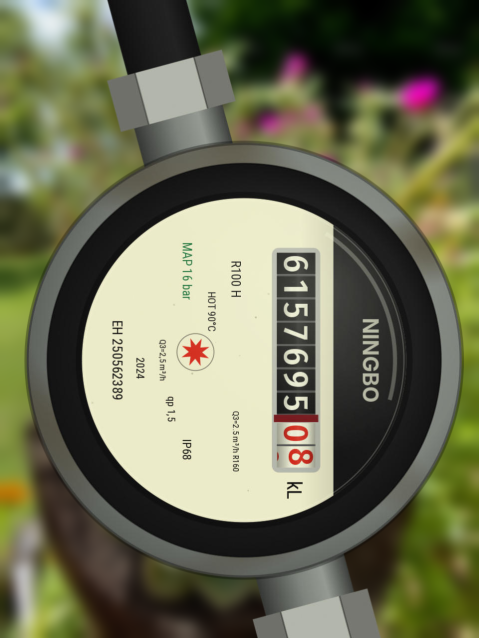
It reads 6157695.08; kL
